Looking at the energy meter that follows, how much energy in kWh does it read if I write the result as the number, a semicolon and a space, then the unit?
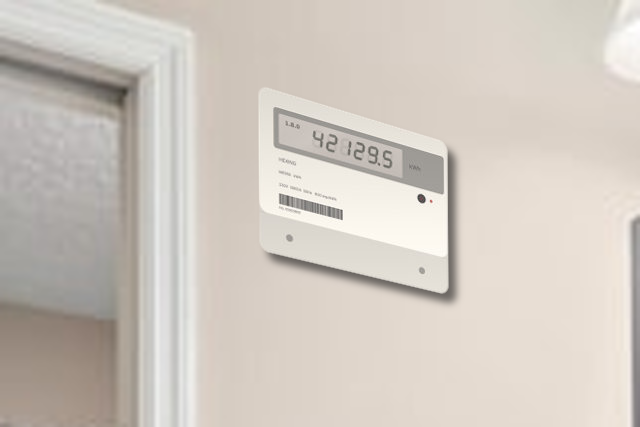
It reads 42129.5; kWh
